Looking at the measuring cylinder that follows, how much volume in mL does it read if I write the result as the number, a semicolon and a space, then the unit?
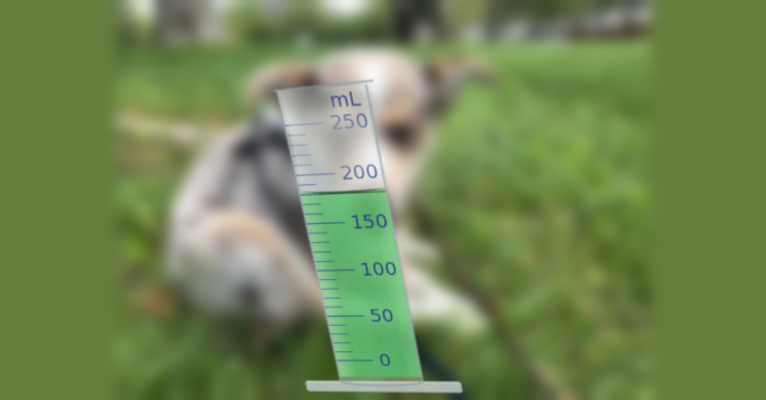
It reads 180; mL
